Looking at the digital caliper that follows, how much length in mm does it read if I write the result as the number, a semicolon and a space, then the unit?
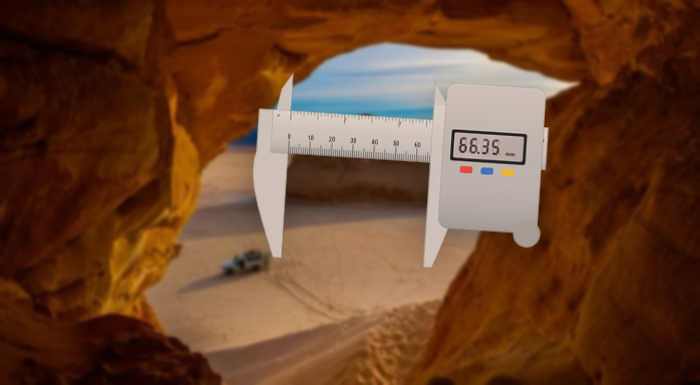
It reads 66.35; mm
